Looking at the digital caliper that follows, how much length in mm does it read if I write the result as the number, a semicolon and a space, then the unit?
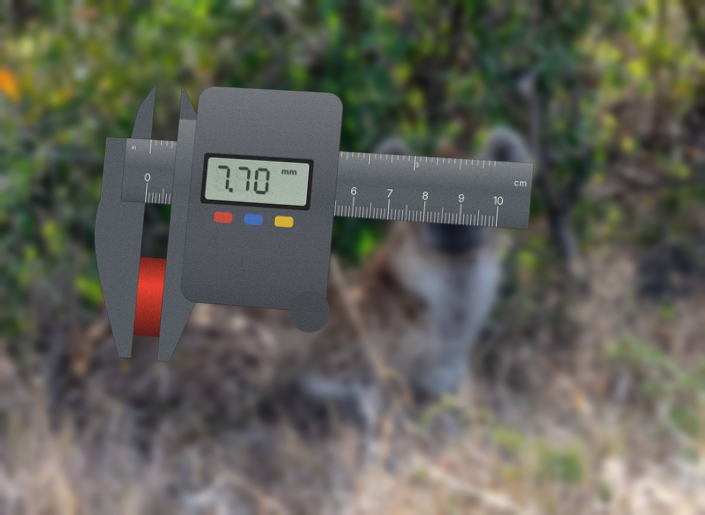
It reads 7.70; mm
